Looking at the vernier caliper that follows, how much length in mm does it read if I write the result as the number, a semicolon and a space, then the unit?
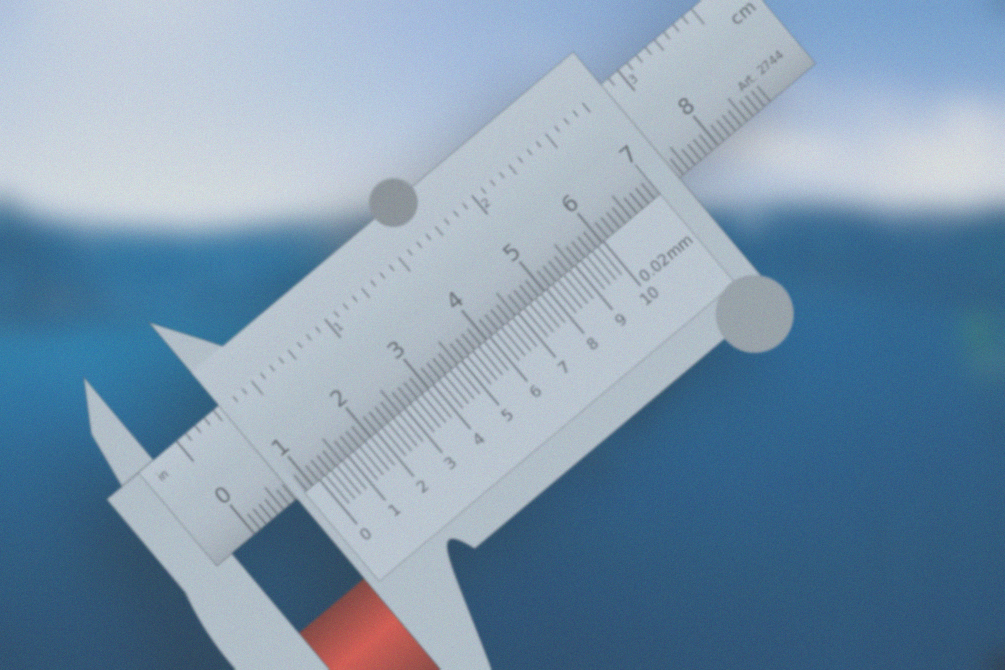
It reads 11.2; mm
